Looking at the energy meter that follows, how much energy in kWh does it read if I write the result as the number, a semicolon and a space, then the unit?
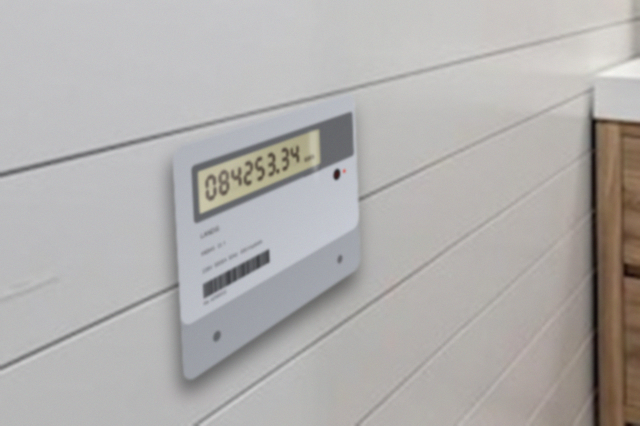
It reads 84253.34; kWh
